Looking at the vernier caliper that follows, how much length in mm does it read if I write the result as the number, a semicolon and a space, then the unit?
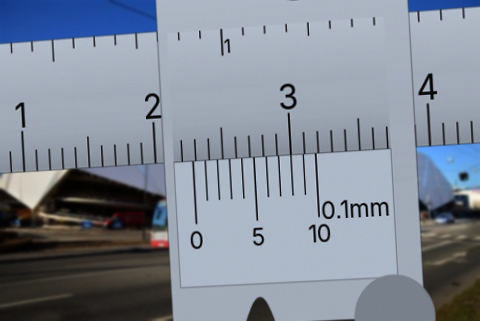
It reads 22.8; mm
